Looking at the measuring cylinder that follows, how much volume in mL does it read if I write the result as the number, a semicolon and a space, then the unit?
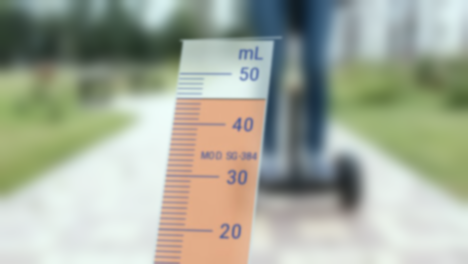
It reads 45; mL
